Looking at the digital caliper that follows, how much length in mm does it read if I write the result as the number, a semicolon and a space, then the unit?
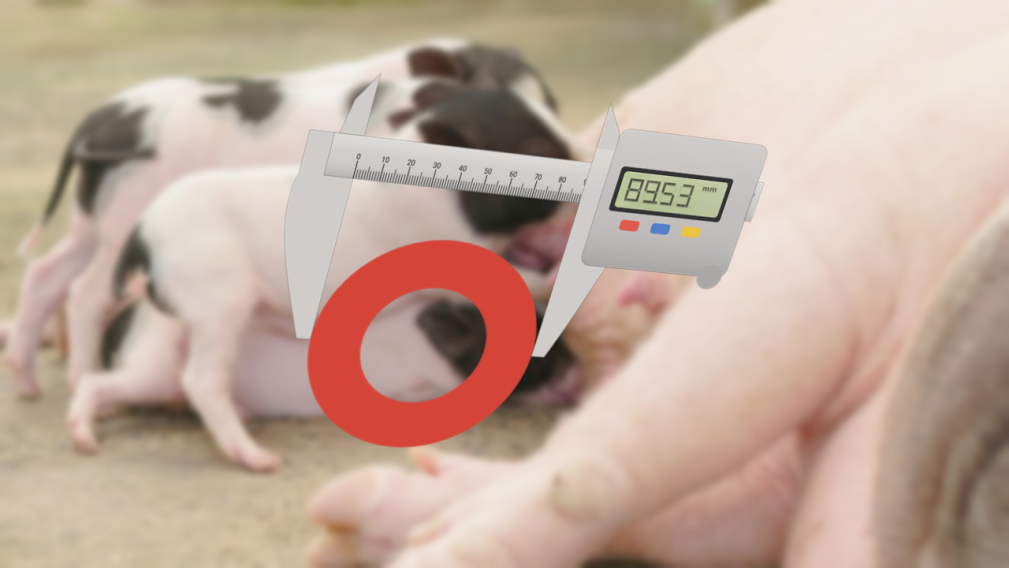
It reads 89.53; mm
